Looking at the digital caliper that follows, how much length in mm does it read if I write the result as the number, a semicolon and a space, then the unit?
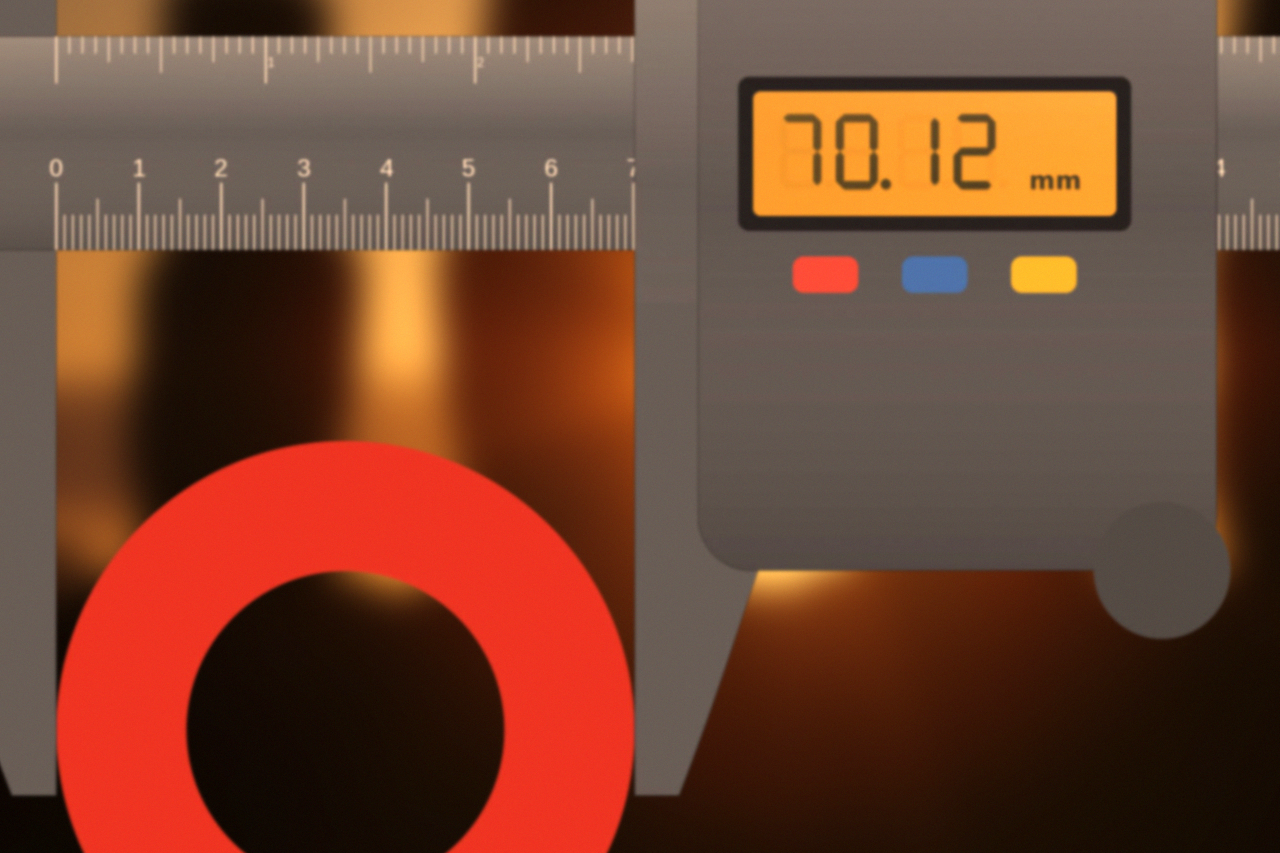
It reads 70.12; mm
